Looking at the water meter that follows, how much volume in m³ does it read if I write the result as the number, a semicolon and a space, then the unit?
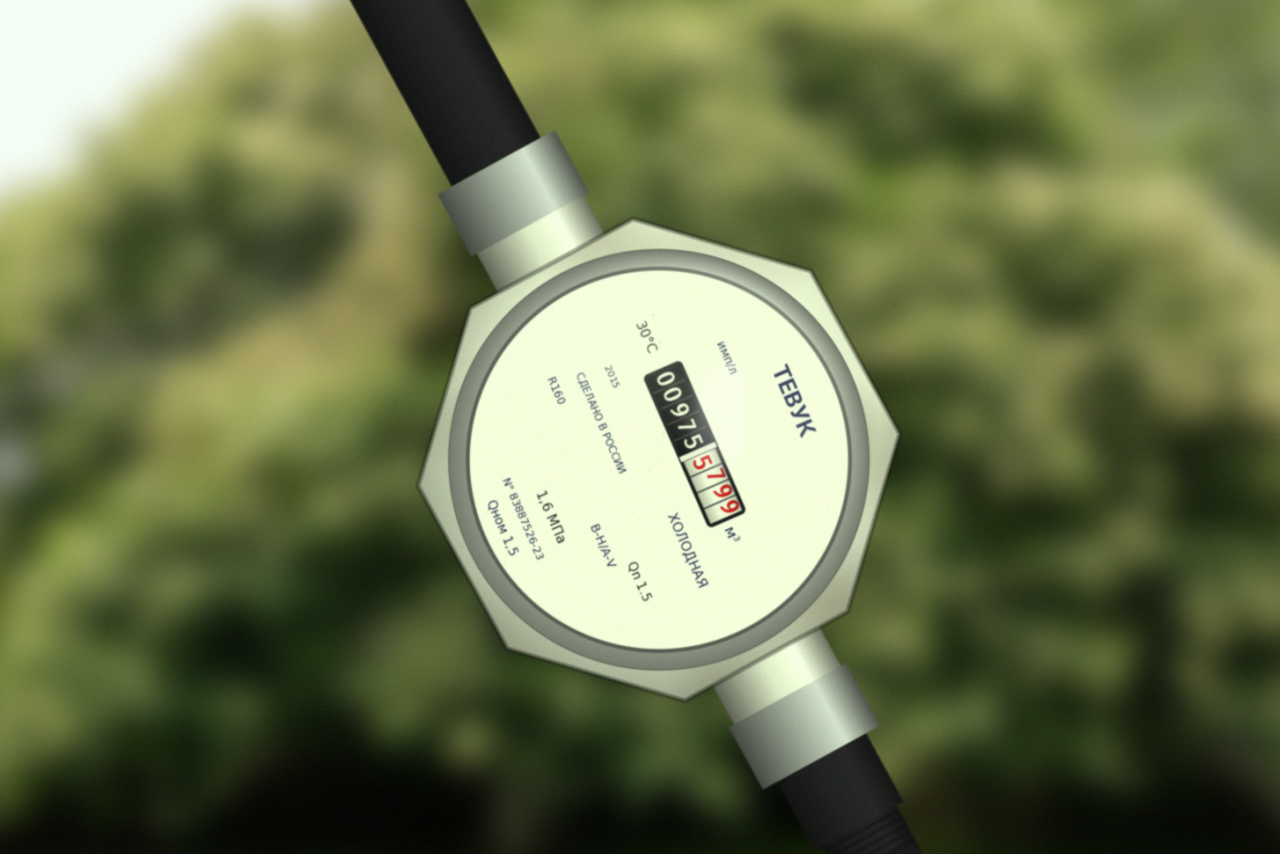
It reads 975.5799; m³
